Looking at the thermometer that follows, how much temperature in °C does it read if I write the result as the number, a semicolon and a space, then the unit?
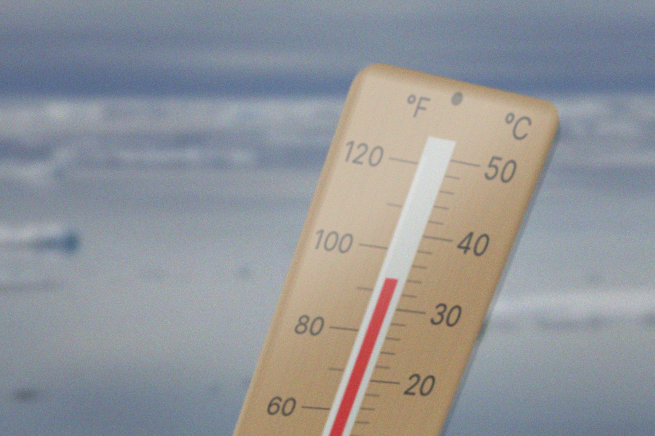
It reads 34; °C
